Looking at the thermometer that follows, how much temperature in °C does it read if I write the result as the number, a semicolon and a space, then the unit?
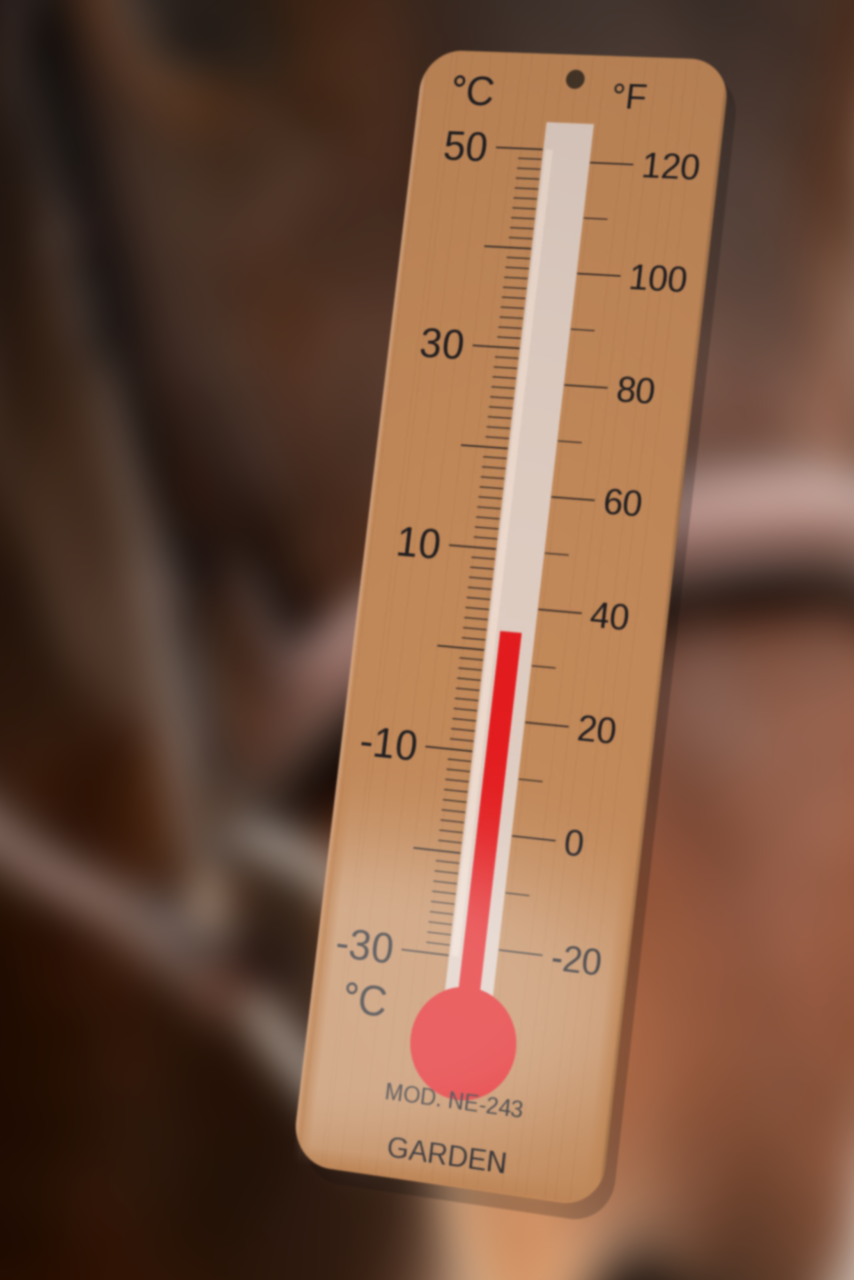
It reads 2; °C
